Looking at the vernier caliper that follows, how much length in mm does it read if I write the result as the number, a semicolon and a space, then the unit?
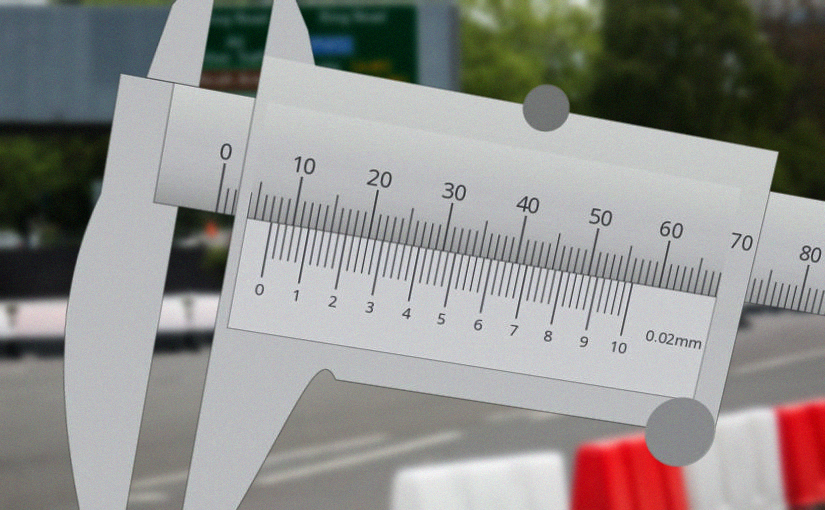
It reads 7.2; mm
